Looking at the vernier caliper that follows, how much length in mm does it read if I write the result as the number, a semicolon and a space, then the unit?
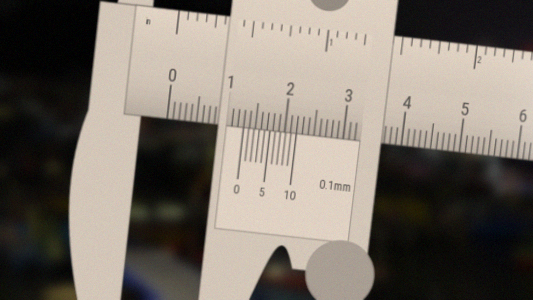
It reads 13.0; mm
